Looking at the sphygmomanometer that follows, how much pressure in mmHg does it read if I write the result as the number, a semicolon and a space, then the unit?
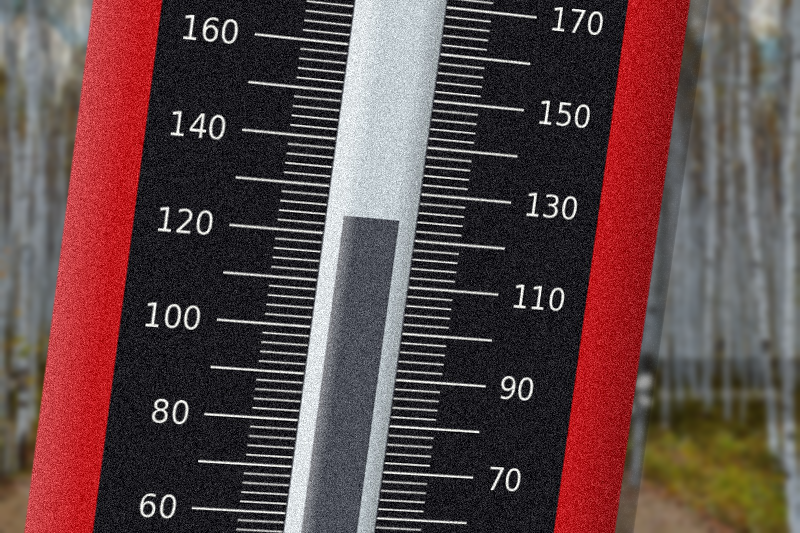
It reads 124; mmHg
